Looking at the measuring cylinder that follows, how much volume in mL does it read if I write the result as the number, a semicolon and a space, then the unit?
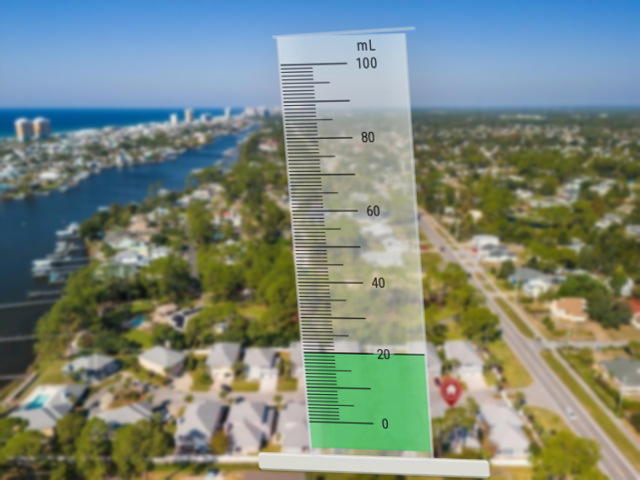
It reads 20; mL
